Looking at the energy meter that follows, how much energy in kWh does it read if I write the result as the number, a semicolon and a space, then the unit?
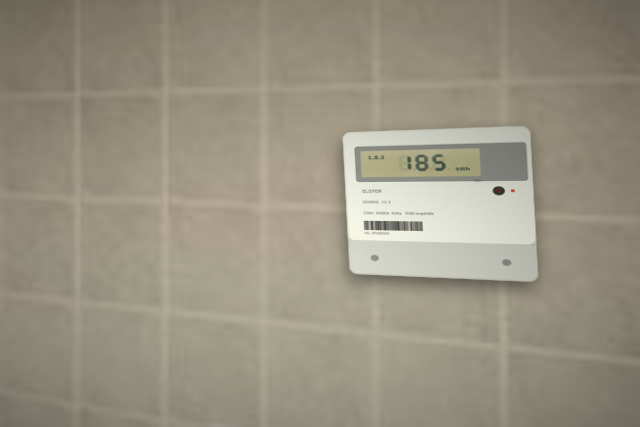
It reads 185; kWh
